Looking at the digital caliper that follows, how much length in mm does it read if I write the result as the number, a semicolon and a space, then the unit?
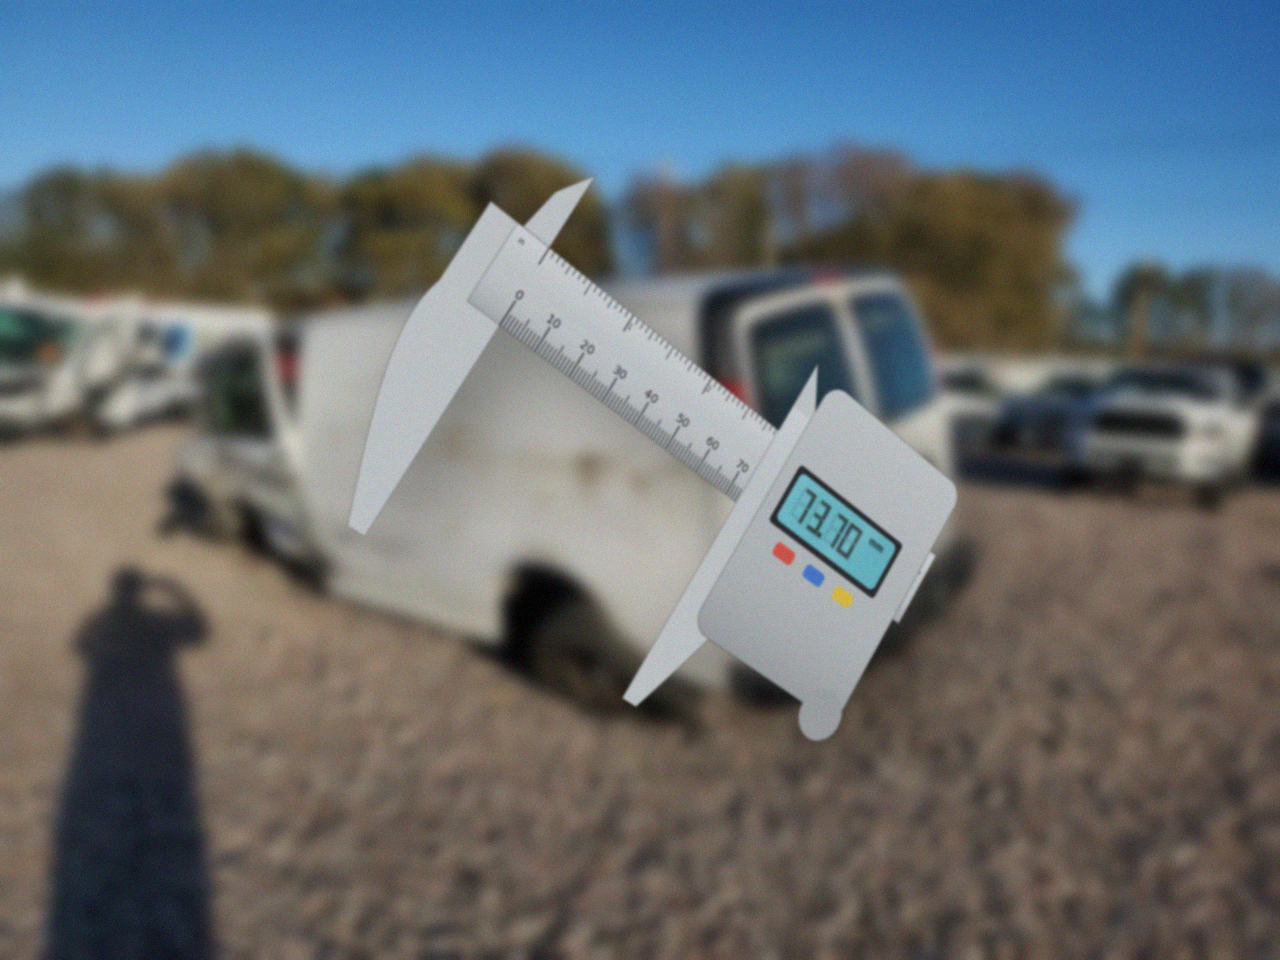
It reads 73.70; mm
